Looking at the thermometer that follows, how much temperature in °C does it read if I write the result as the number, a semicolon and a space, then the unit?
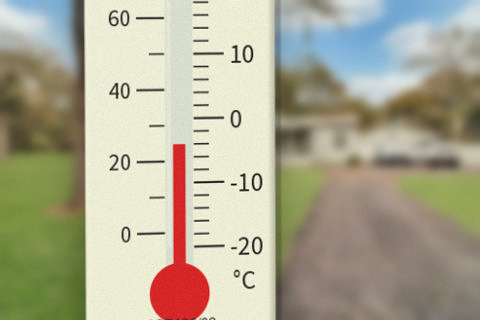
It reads -4; °C
